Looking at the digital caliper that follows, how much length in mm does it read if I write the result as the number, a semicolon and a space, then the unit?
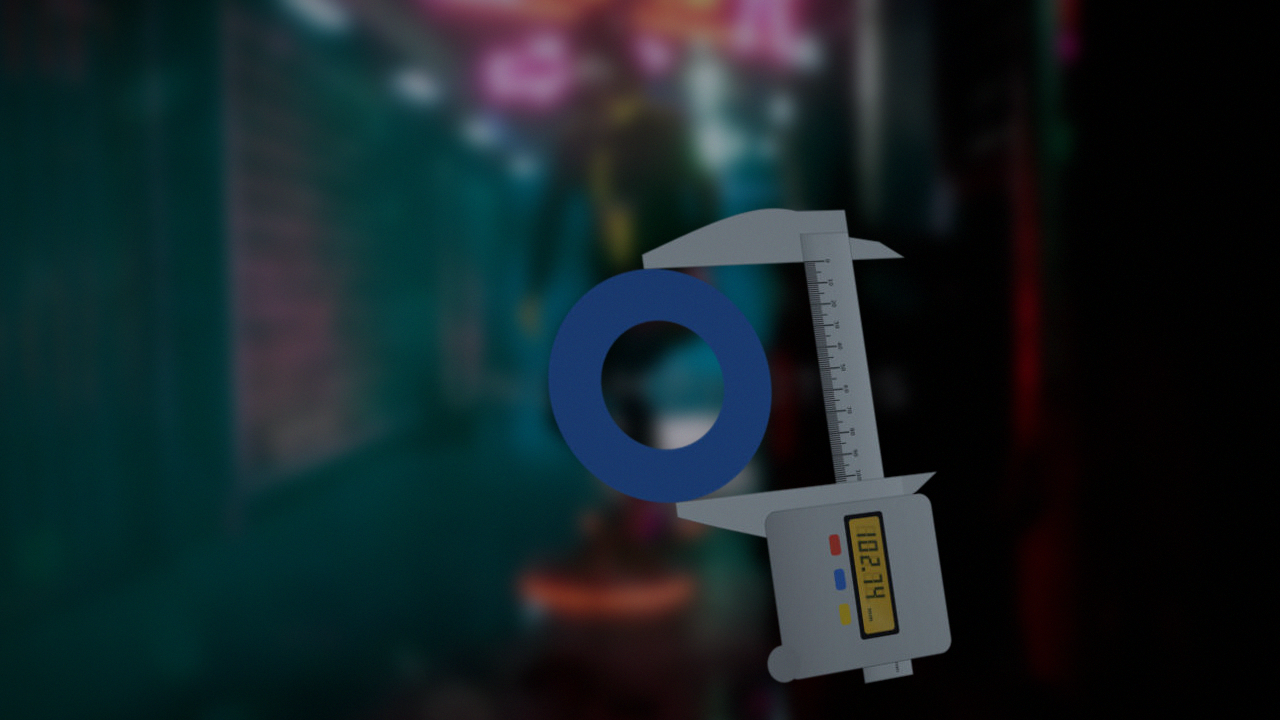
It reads 102.74; mm
